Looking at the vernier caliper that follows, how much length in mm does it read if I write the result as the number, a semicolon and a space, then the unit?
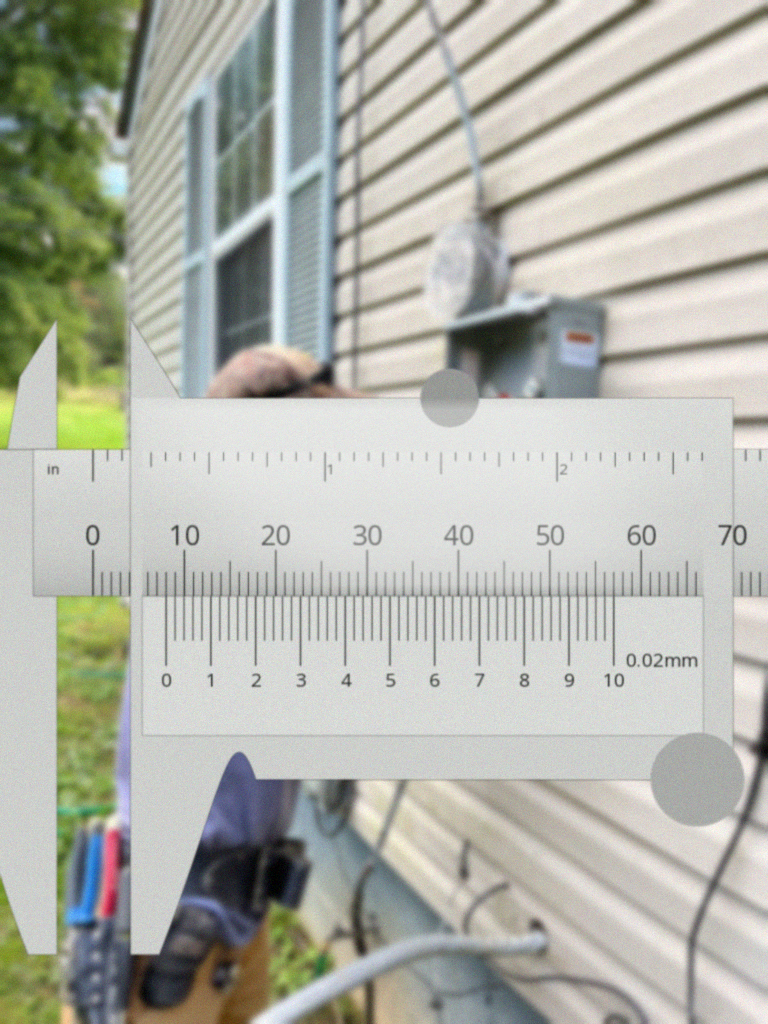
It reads 8.0; mm
